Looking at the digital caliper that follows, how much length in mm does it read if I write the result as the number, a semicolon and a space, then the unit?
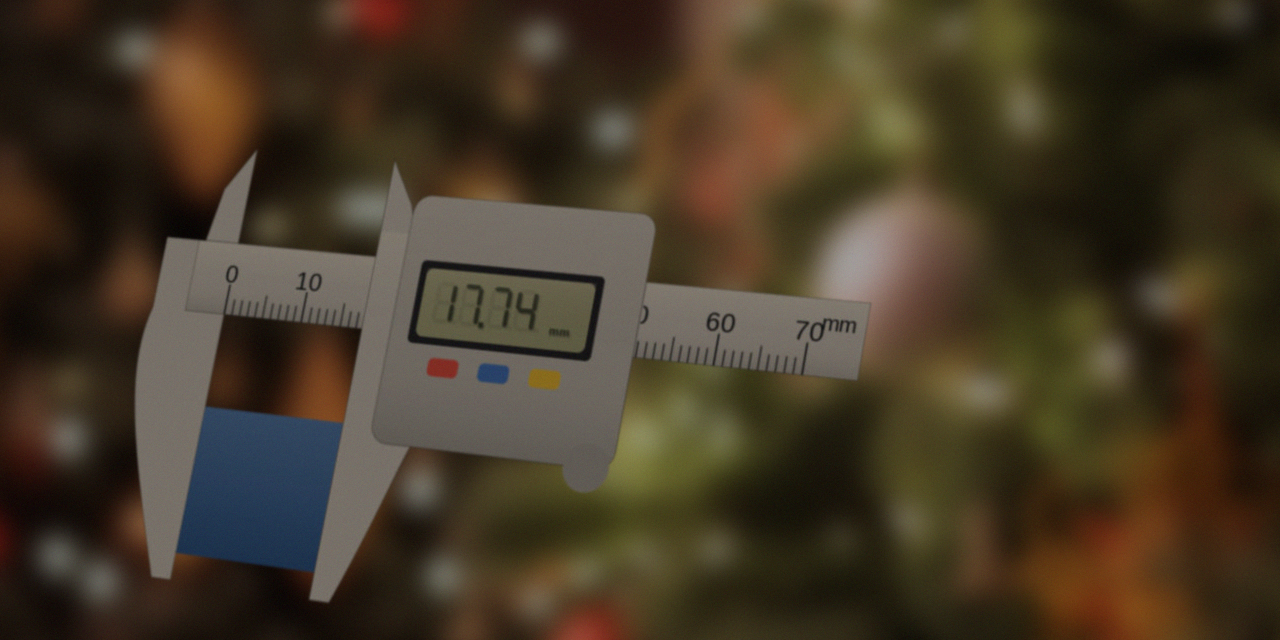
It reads 17.74; mm
